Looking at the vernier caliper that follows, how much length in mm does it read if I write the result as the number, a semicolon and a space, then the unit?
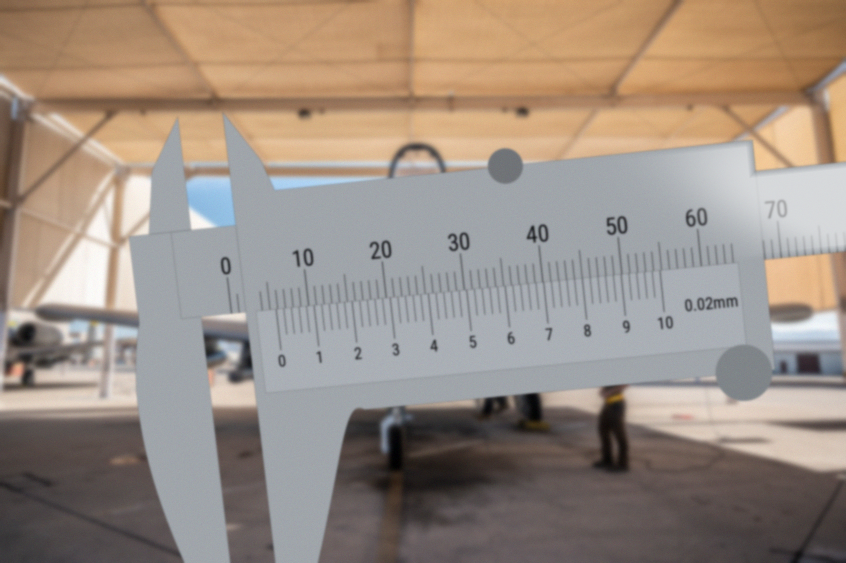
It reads 5.8; mm
